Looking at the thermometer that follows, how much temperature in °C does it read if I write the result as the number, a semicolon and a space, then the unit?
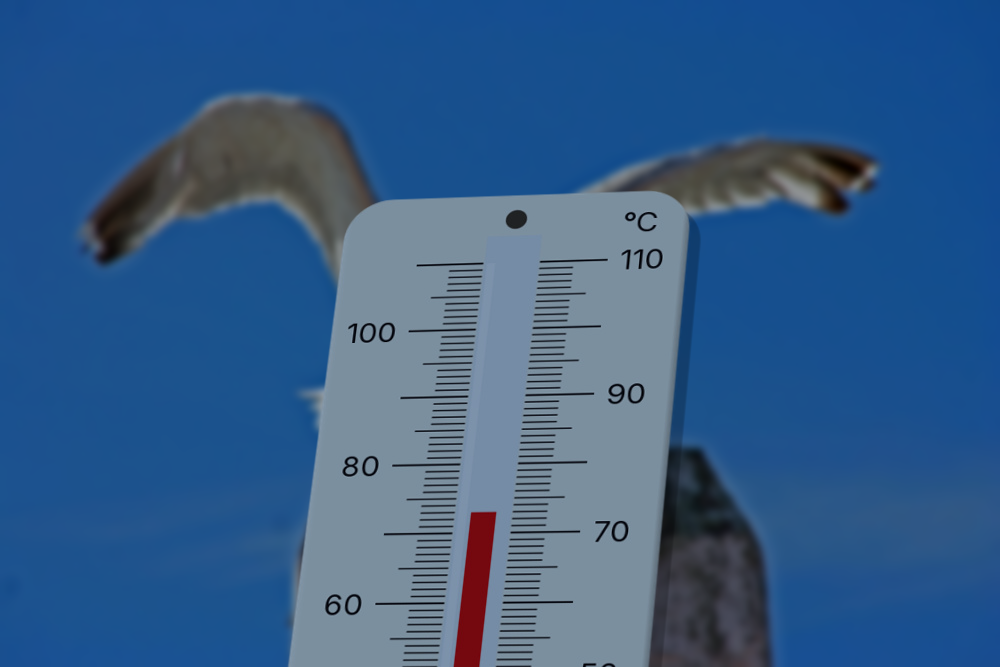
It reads 73; °C
